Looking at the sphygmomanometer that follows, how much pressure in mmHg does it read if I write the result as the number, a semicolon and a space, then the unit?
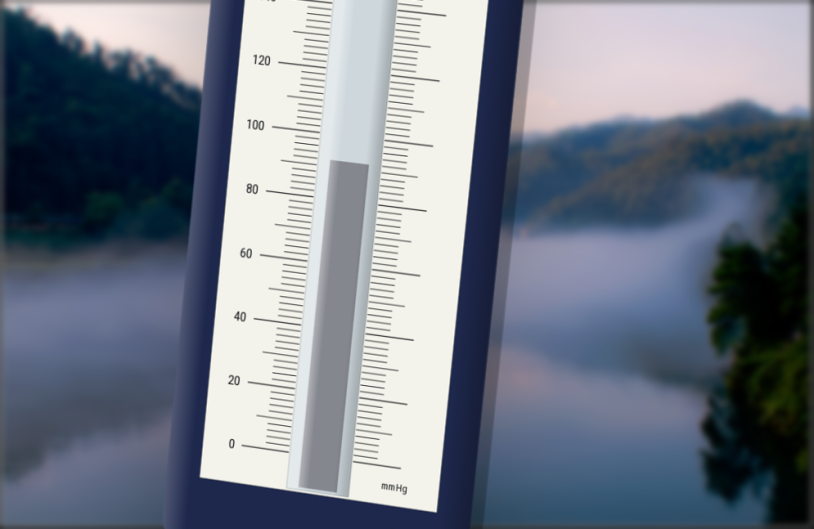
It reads 92; mmHg
